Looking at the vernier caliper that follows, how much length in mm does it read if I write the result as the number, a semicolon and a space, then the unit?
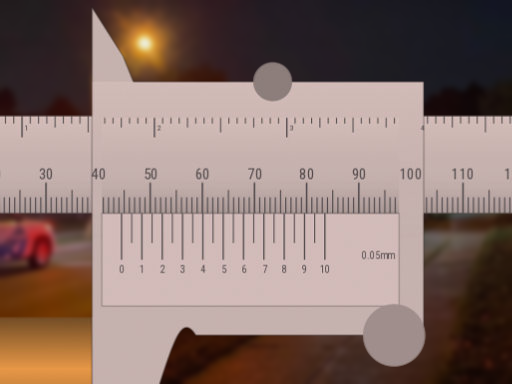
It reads 44.5; mm
